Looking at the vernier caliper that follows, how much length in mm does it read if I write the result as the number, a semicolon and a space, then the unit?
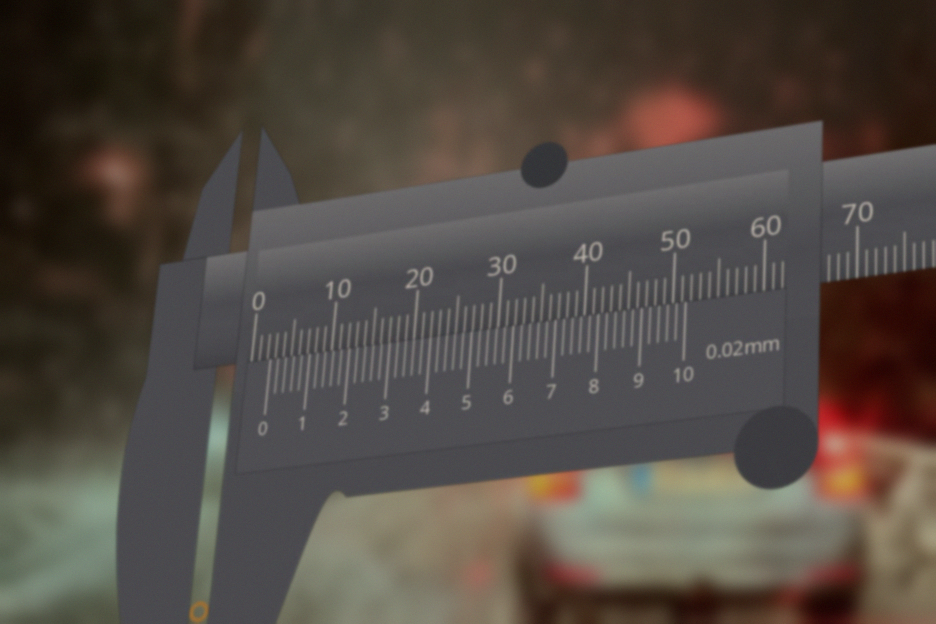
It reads 2.4; mm
